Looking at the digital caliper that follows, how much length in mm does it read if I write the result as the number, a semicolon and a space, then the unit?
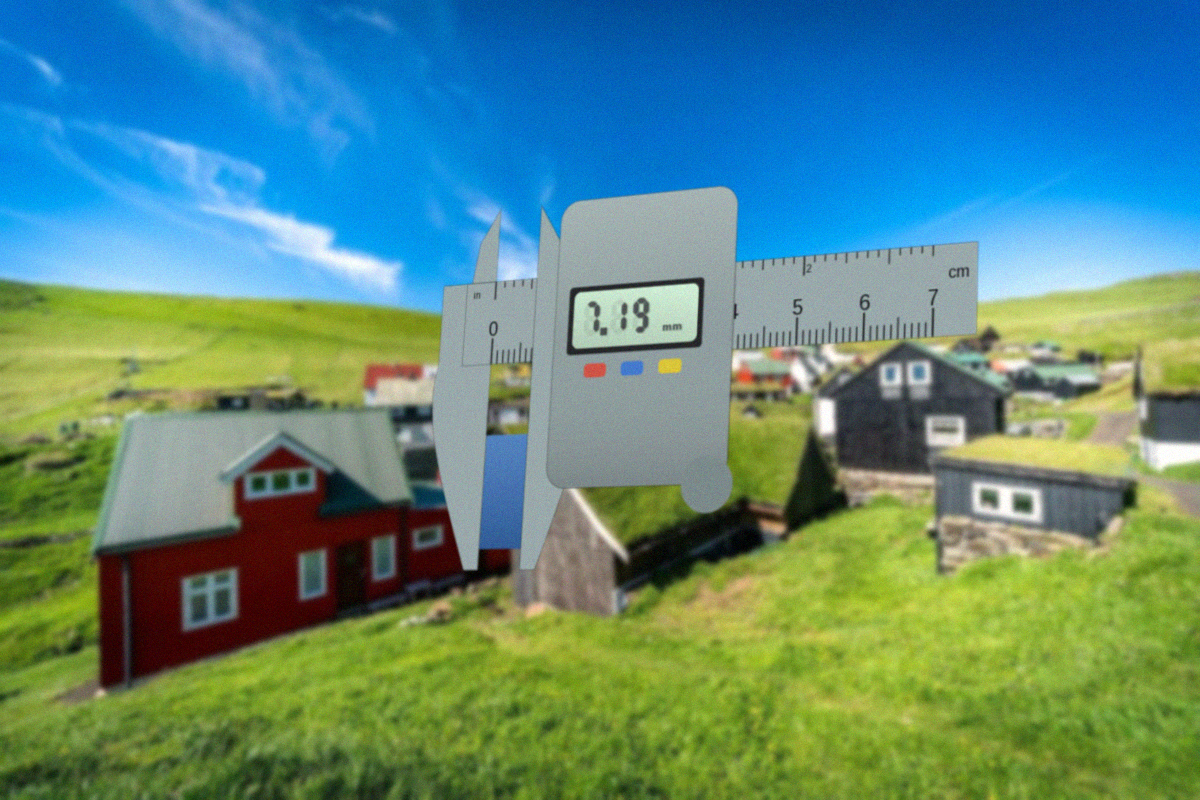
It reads 7.19; mm
